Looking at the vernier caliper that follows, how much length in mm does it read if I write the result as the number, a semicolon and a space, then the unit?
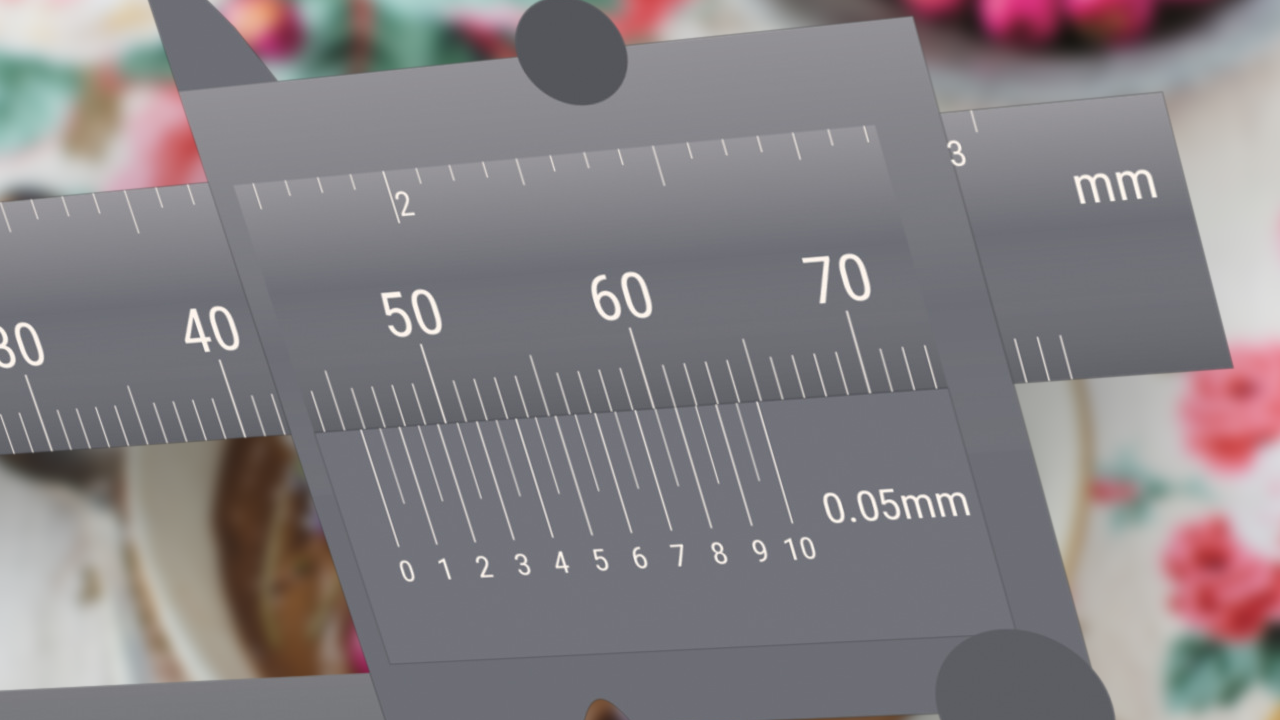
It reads 45.8; mm
